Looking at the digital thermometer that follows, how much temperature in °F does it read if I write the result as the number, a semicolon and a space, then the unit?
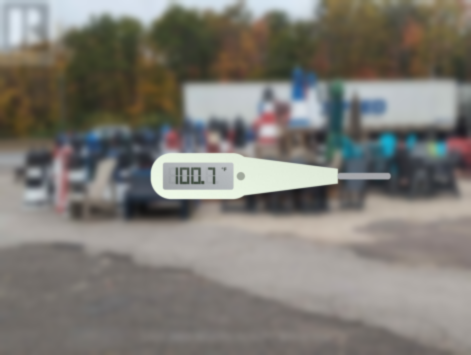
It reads 100.7; °F
